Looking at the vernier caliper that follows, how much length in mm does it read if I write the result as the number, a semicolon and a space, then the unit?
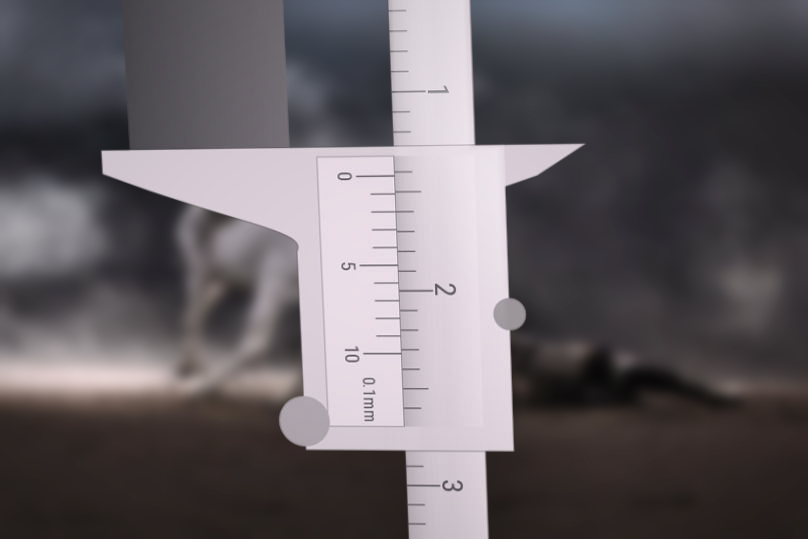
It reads 14.2; mm
